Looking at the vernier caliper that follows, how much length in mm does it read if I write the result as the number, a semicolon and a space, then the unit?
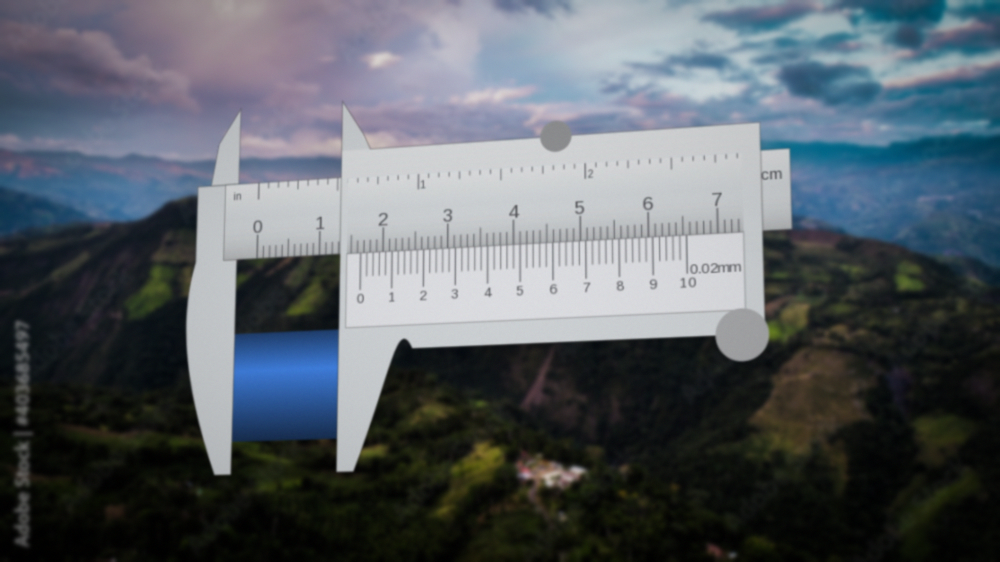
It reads 16.5; mm
